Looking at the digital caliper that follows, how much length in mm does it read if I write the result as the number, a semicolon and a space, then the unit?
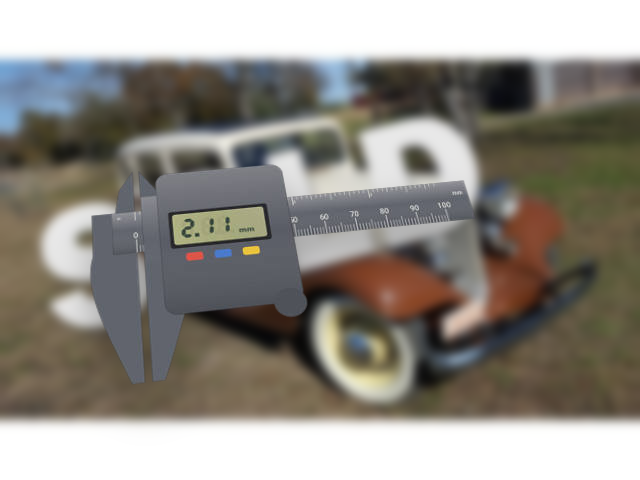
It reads 2.11; mm
